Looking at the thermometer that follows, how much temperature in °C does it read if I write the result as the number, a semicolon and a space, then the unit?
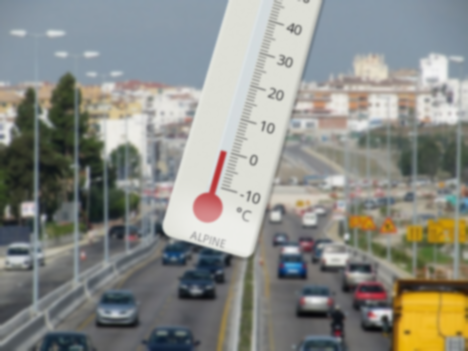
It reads 0; °C
